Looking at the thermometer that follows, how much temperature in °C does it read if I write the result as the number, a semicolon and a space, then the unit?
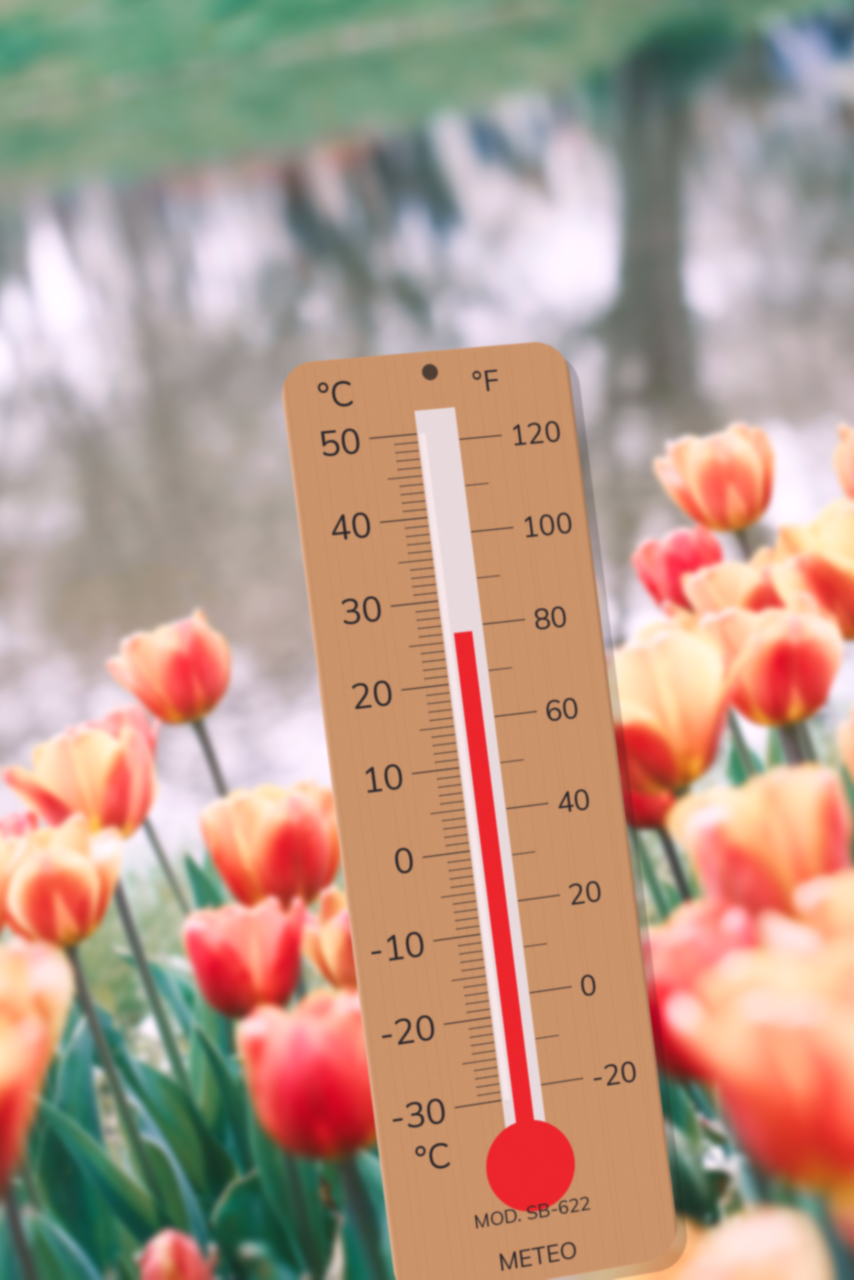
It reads 26; °C
